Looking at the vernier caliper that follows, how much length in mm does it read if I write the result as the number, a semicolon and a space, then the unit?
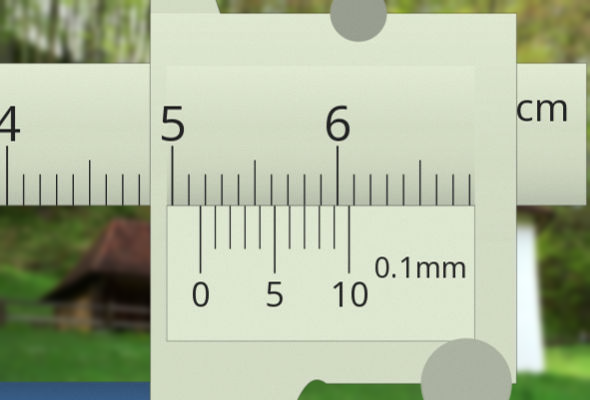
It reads 51.7; mm
